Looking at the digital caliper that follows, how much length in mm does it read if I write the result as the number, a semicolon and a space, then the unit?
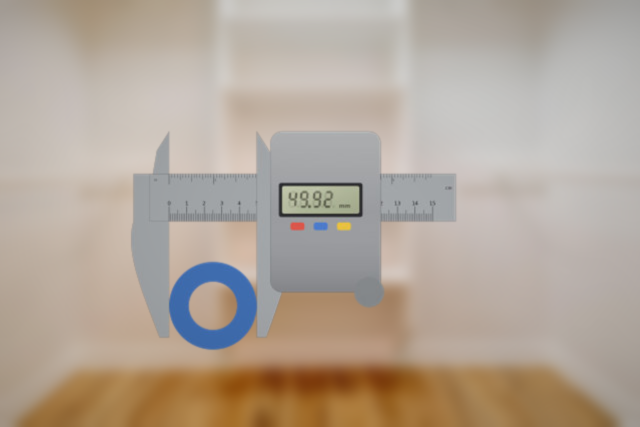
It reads 49.92; mm
